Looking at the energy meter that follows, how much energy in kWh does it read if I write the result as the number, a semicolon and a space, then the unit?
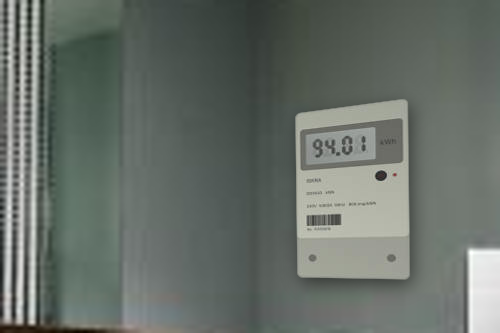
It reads 94.01; kWh
